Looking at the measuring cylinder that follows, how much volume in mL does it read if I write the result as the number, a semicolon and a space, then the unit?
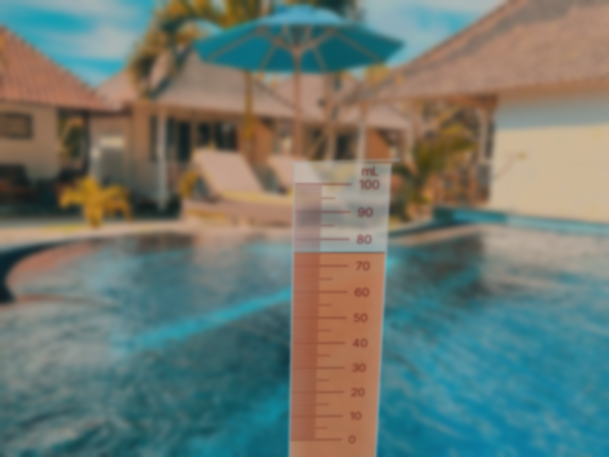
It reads 75; mL
